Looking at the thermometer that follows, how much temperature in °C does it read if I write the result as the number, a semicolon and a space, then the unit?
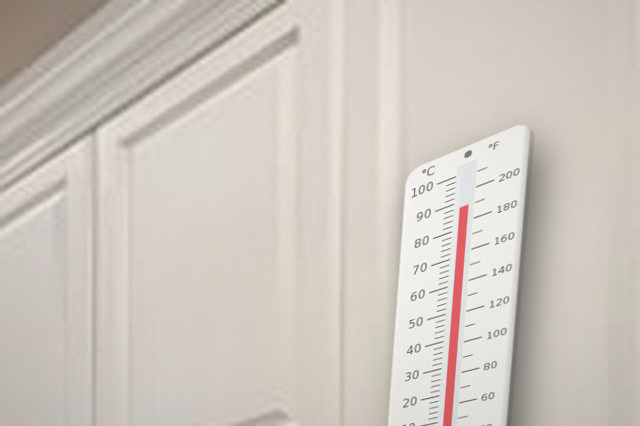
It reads 88; °C
